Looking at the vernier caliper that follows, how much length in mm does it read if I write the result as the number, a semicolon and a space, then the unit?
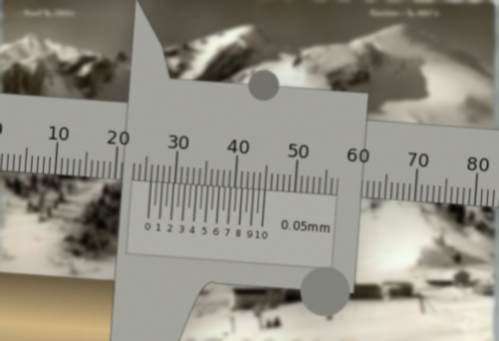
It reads 26.0; mm
